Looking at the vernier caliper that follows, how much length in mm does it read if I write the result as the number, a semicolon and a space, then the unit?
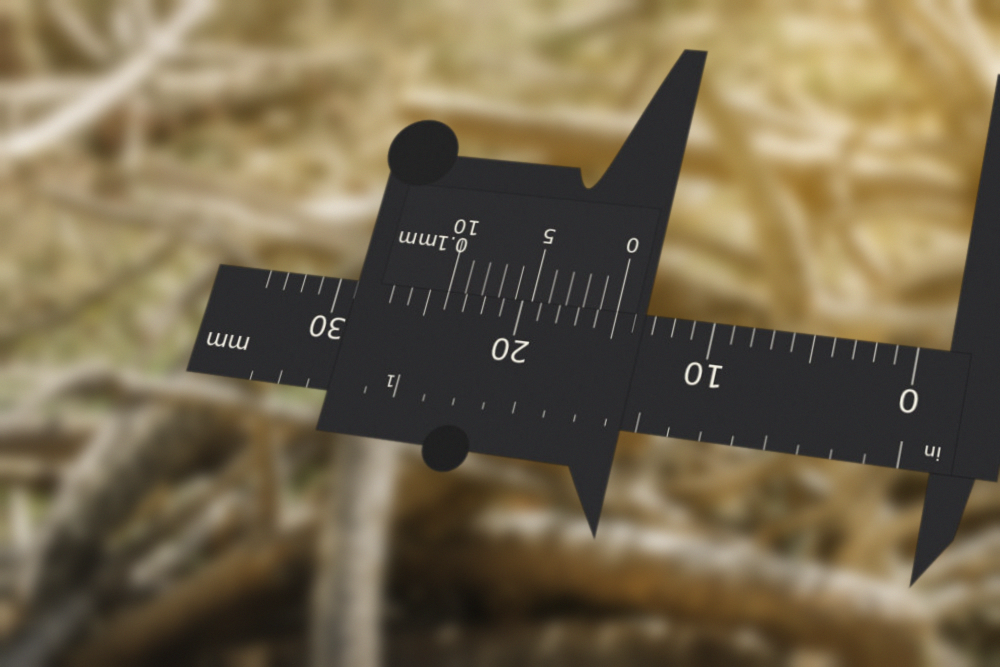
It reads 15.0; mm
